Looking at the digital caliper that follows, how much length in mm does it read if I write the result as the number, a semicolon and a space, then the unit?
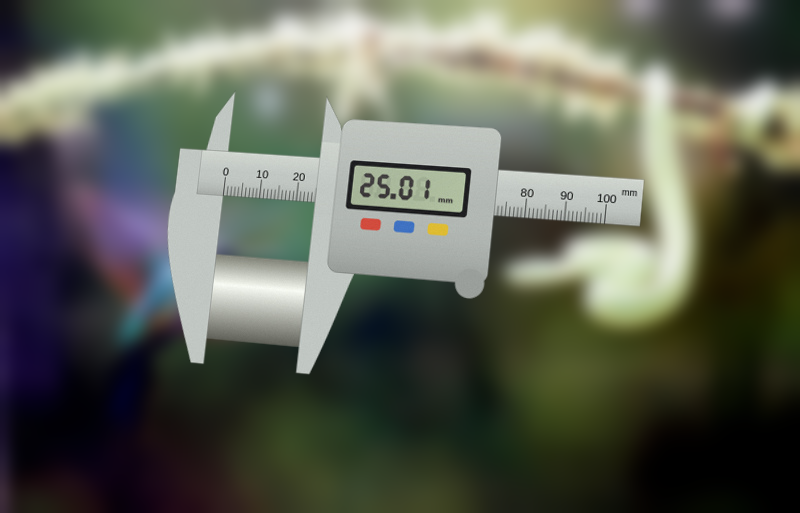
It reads 25.01; mm
